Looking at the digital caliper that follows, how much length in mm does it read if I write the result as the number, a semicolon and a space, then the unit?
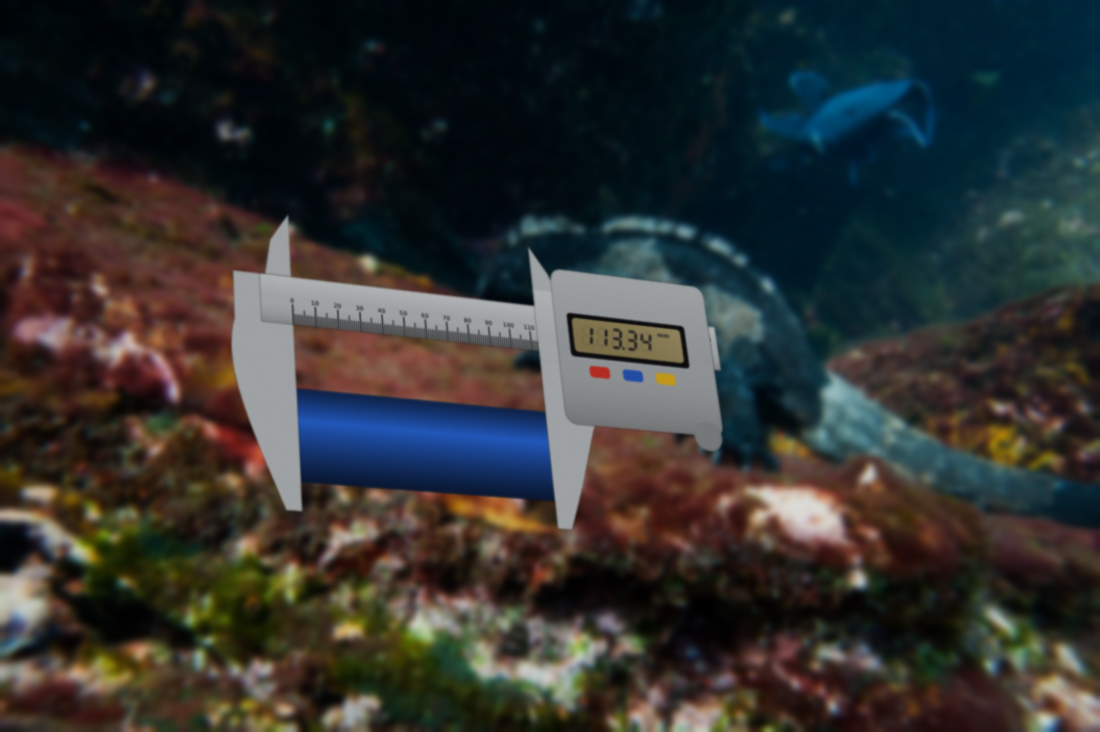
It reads 113.34; mm
